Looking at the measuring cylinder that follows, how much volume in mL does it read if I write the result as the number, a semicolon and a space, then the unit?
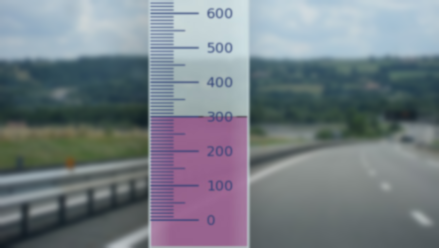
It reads 300; mL
